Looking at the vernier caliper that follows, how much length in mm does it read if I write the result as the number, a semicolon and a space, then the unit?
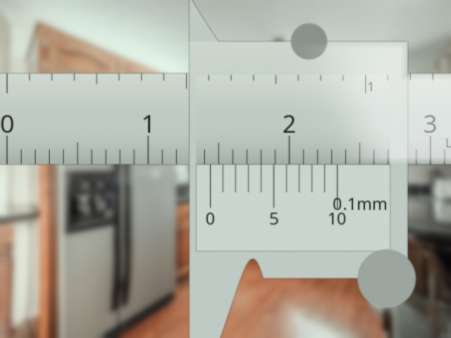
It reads 14.4; mm
